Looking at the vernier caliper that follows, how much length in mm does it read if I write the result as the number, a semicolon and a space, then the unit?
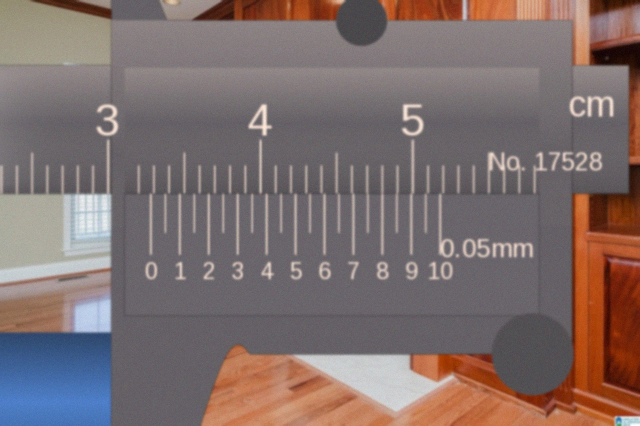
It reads 32.8; mm
